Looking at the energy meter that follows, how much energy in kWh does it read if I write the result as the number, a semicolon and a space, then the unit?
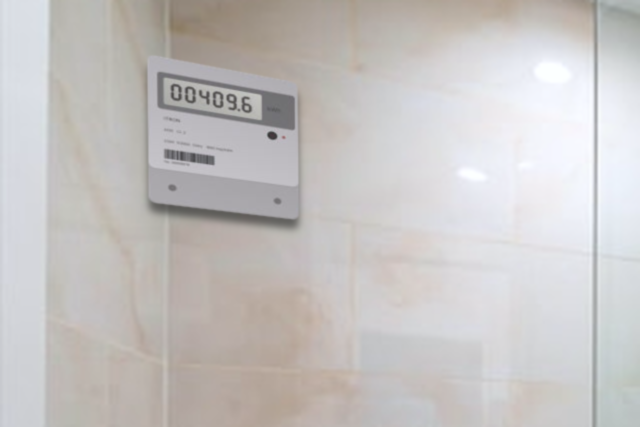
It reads 409.6; kWh
